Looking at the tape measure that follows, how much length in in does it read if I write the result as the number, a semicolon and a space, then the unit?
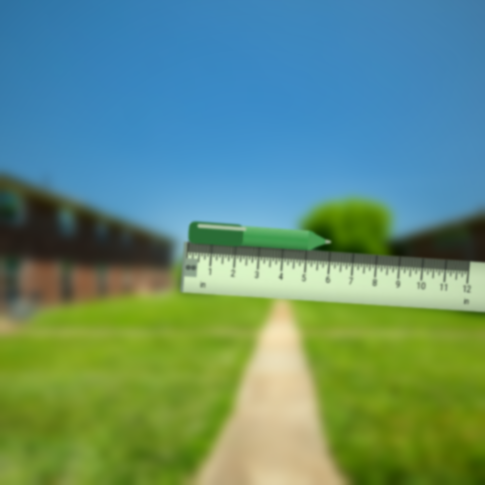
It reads 6; in
